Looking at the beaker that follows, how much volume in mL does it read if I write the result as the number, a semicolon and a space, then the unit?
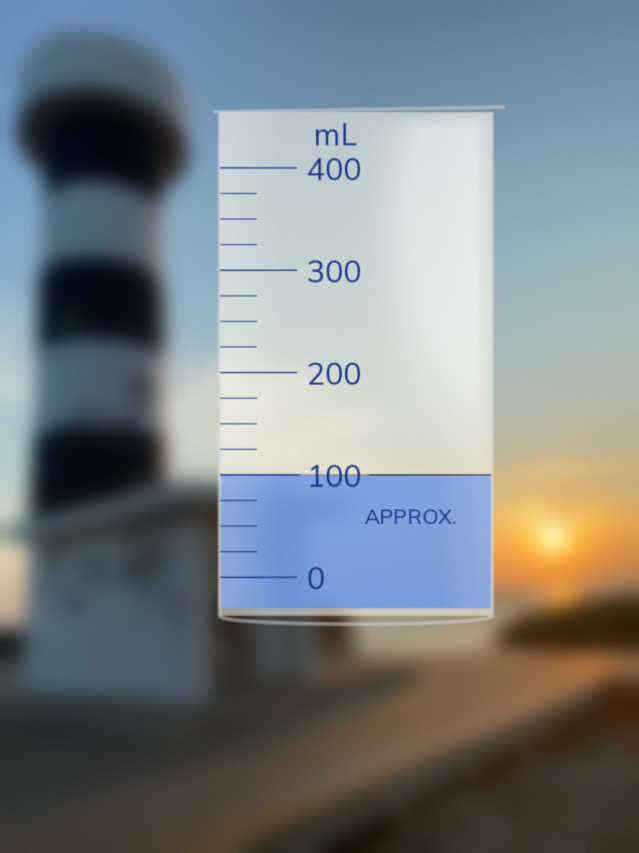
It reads 100; mL
